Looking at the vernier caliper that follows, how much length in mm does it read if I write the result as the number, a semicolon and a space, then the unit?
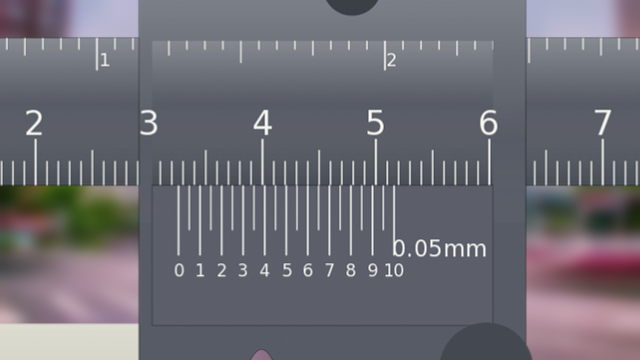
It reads 32.6; mm
